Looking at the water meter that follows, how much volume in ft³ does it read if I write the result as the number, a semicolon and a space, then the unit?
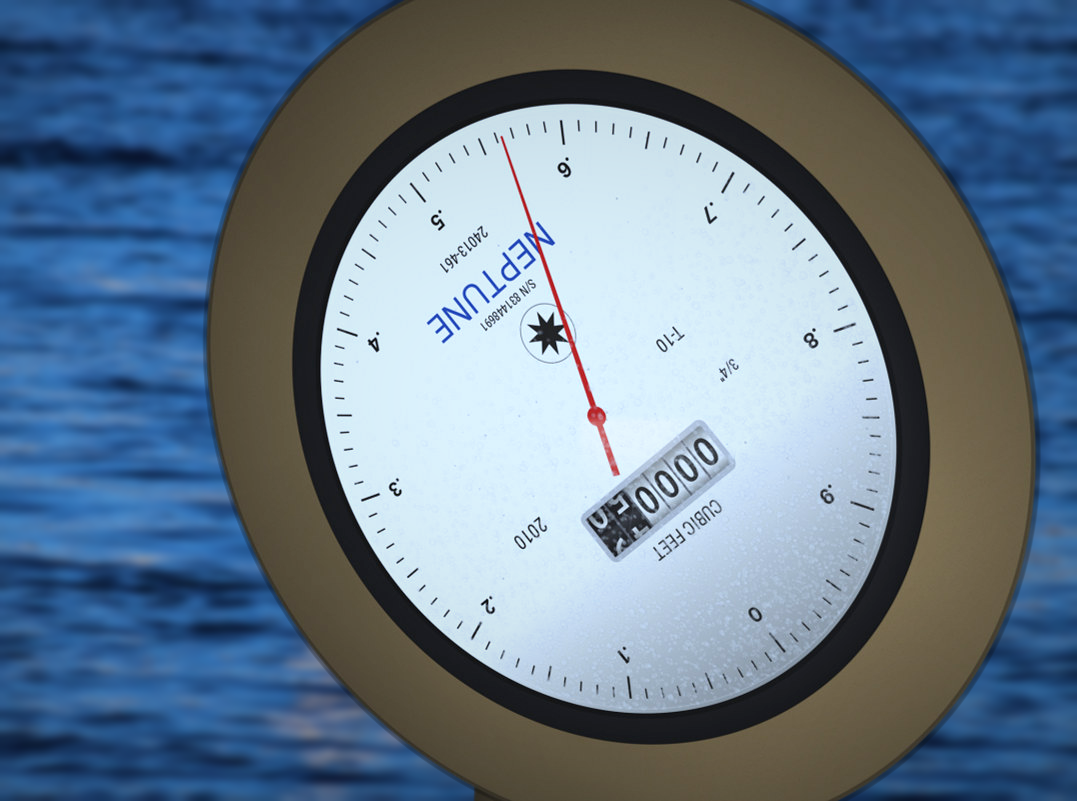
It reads 49.56; ft³
